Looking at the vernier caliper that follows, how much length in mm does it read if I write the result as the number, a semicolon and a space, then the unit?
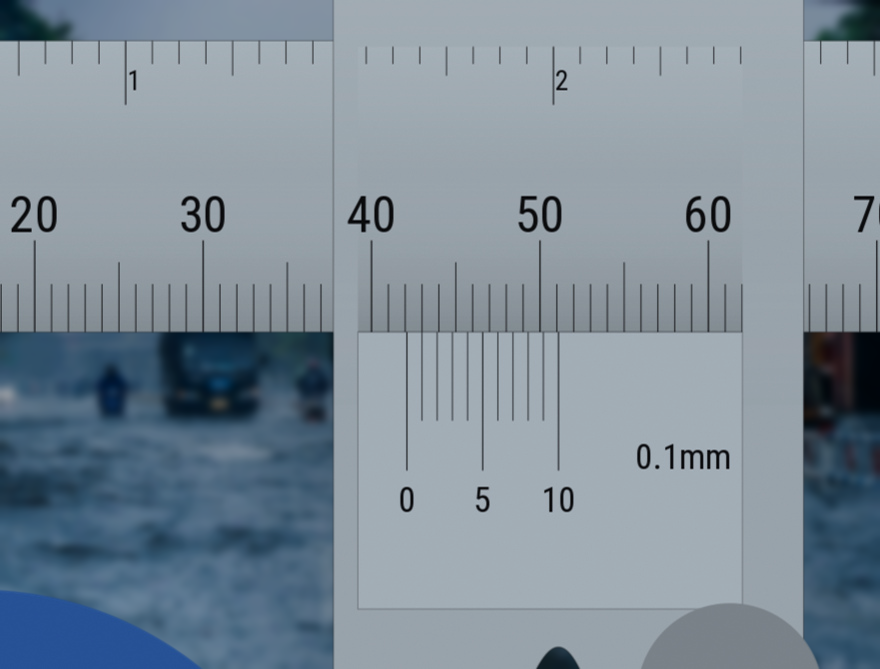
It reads 42.1; mm
